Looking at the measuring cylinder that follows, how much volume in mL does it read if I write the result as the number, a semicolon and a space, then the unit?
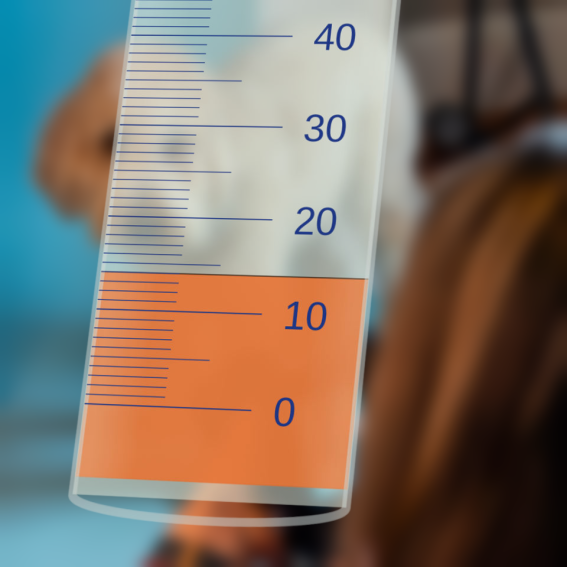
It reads 14; mL
